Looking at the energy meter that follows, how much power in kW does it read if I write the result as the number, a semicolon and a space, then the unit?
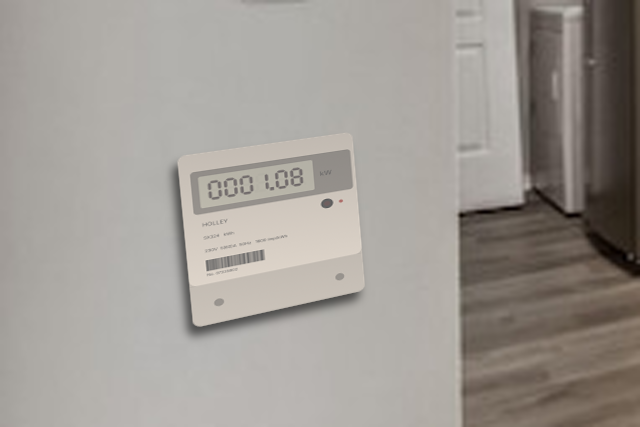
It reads 1.08; kW
